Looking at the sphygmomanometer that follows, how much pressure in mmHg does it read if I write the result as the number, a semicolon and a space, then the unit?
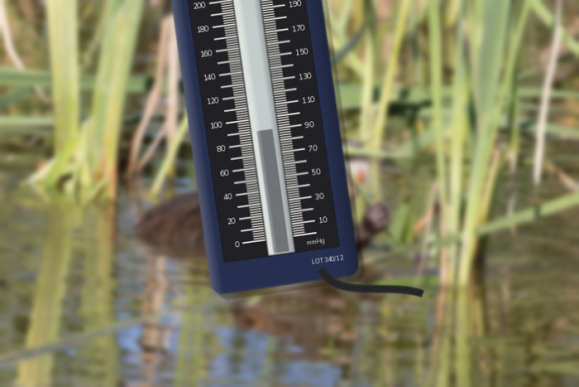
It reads 90; mmHg
